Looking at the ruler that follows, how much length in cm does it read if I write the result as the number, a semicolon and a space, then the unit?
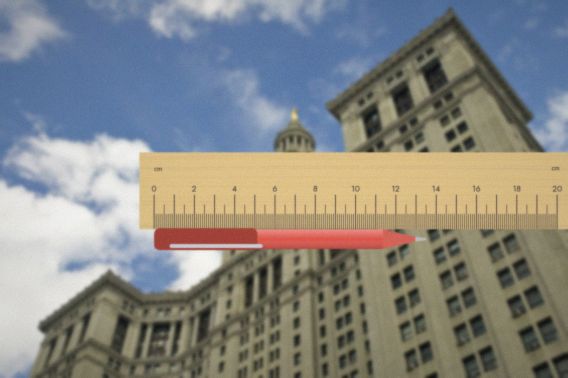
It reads 13.5; cm
